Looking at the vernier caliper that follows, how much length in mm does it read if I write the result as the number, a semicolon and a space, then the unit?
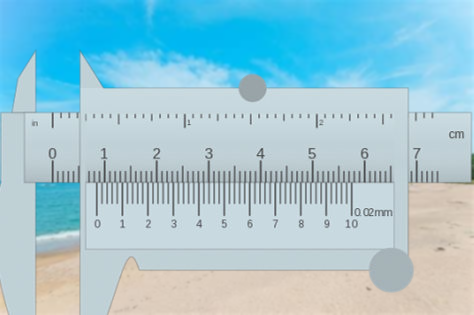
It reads 8.5; mm
